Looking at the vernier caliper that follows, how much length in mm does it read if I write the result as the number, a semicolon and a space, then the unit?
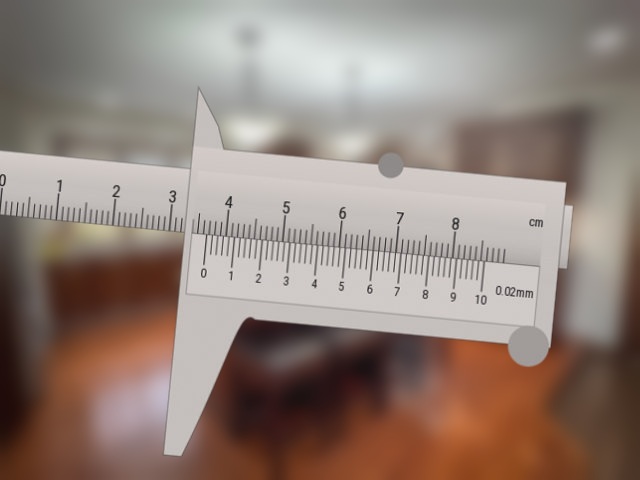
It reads 36.6; mm
